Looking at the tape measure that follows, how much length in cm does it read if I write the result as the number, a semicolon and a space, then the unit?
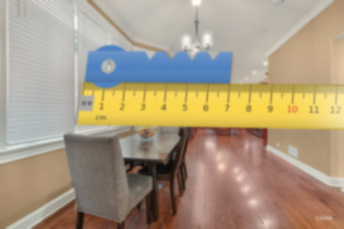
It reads 7; cm
